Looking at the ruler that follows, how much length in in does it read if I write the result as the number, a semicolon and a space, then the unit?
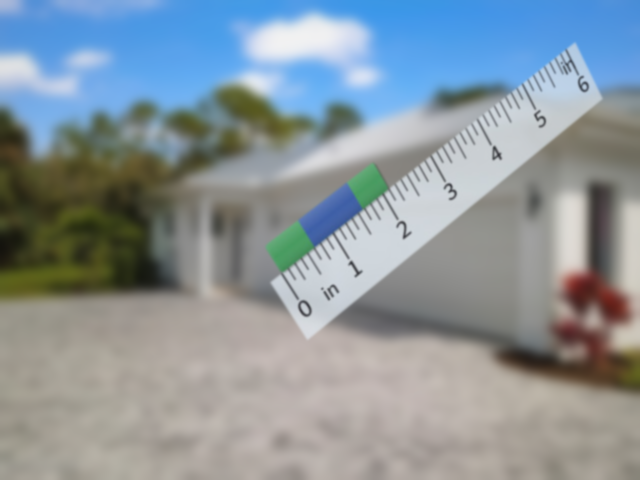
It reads 2.125; in
